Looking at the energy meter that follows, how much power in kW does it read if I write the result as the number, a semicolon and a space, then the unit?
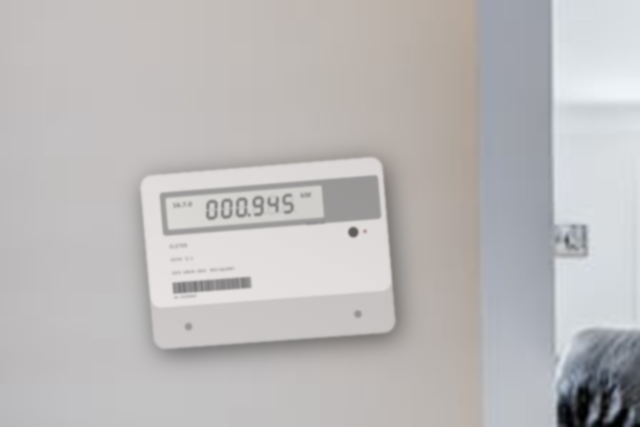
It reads 0.945; kW
